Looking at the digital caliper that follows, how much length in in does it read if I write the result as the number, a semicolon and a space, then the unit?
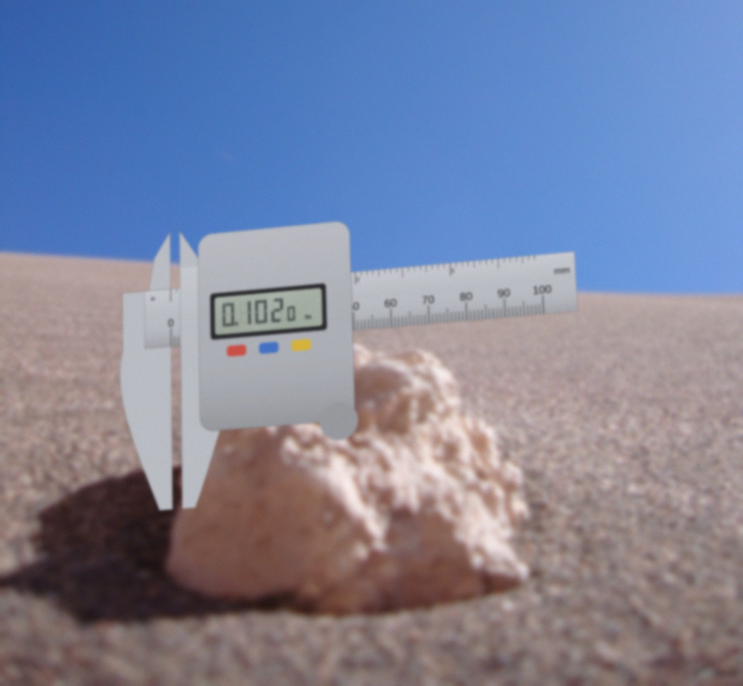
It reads 0.1020; in
